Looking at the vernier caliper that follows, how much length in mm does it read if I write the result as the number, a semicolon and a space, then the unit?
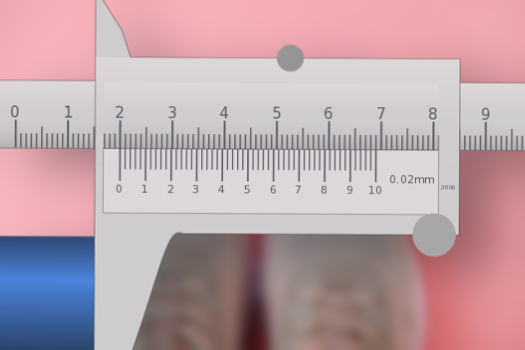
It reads 20.0; mm
